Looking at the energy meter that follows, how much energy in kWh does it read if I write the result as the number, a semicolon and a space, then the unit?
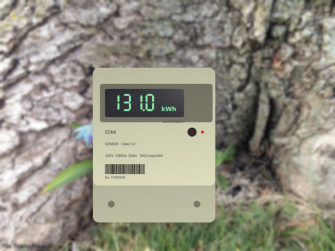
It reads 131.0; kWh
